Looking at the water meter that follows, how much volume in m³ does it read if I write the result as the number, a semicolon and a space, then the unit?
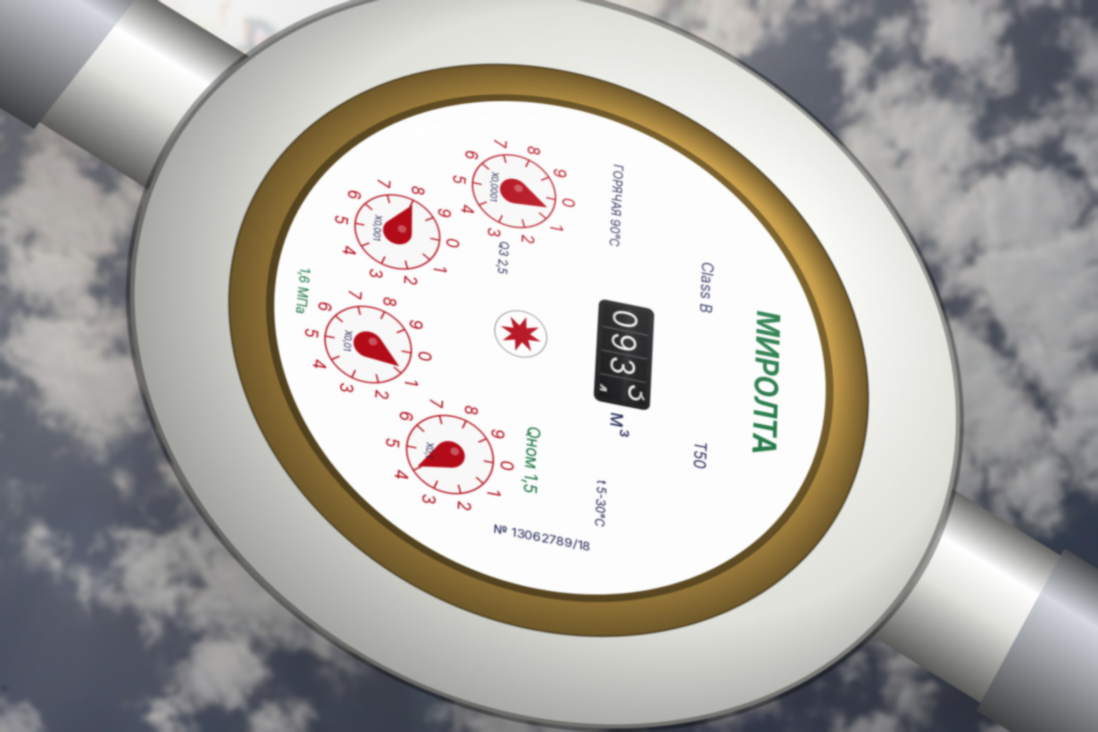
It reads 933.4080; m³
